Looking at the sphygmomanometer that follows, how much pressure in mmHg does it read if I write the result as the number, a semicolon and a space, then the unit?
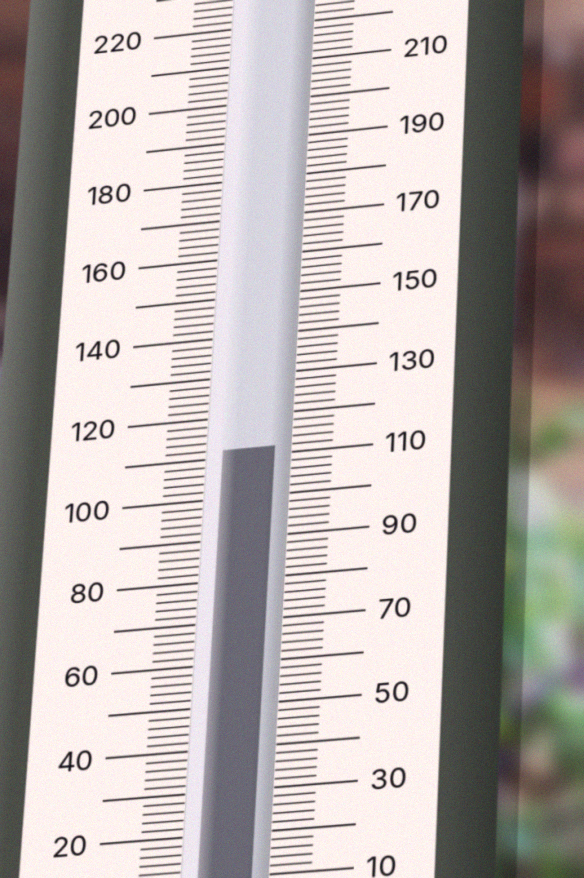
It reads 112; mmHg
